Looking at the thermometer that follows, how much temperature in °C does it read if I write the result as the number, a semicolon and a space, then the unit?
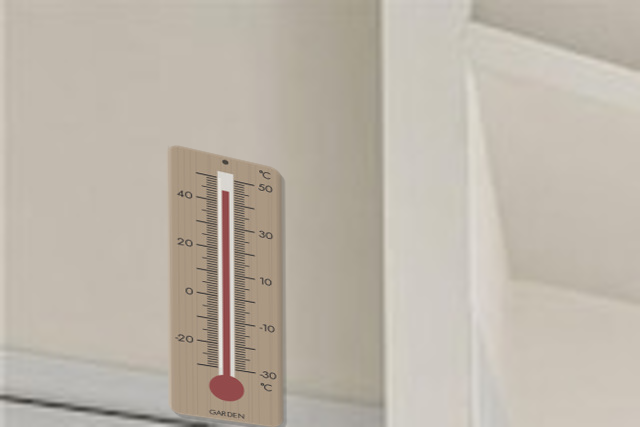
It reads 45; °C
